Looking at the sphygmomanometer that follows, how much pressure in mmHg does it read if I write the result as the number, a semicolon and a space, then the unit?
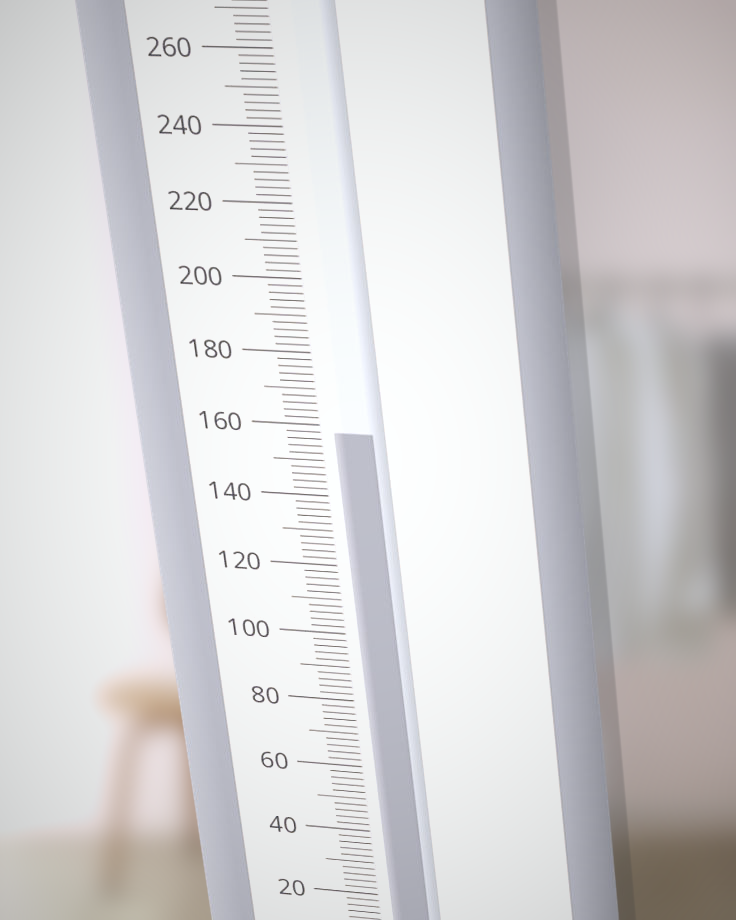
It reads 158; mmHg
